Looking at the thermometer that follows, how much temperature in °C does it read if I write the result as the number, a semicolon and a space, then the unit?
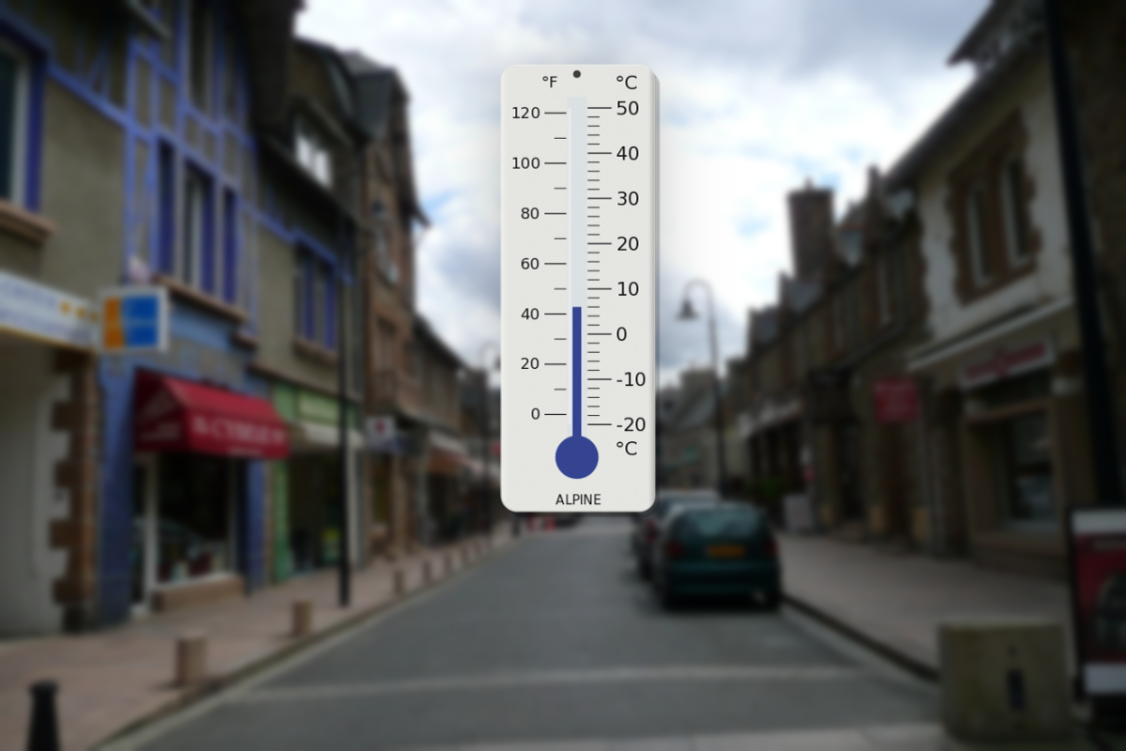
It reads 6; °C
